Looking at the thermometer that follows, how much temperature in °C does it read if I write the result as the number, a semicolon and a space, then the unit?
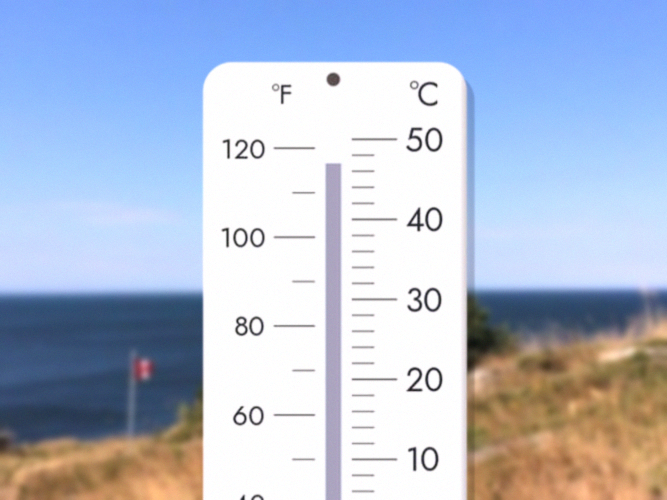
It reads 47; °C
